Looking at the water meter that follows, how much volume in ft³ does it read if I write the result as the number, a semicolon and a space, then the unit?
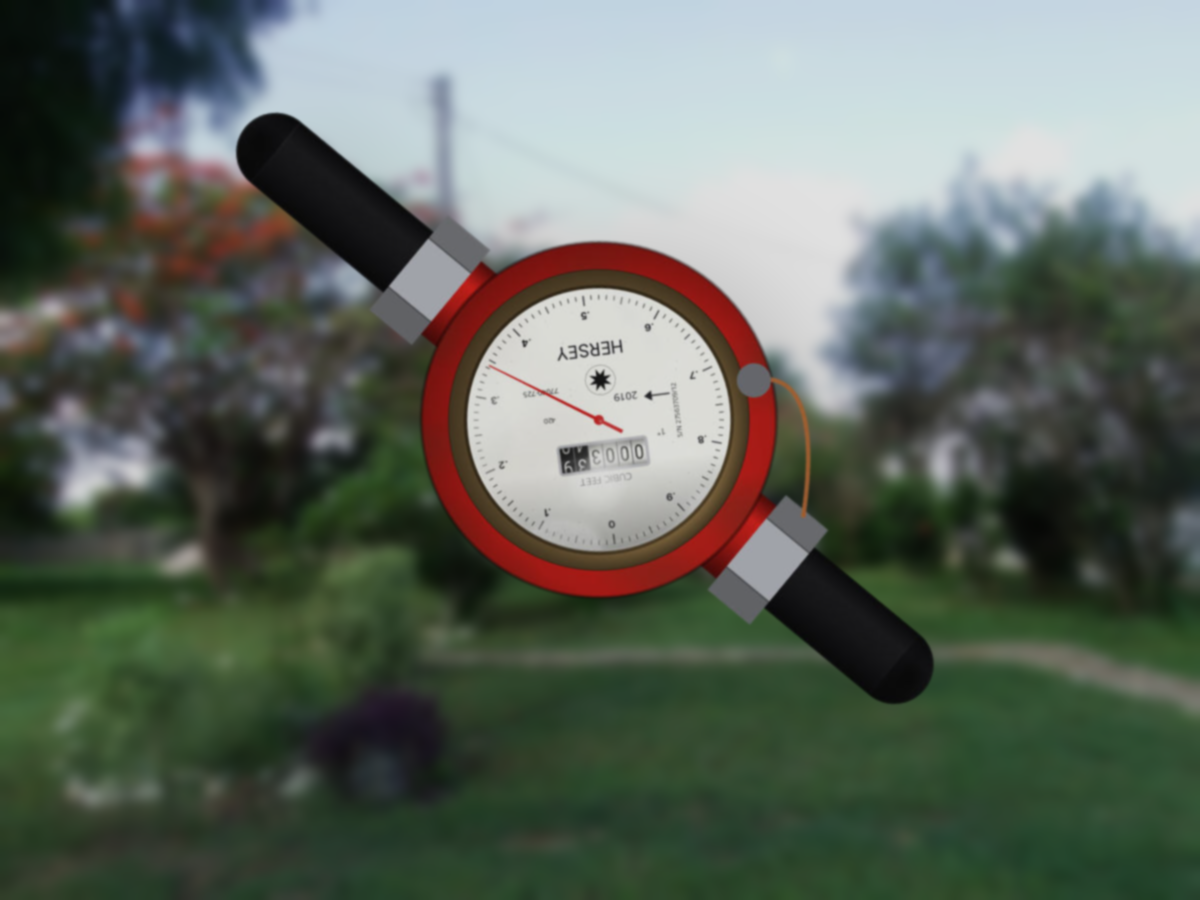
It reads 339.34; ft³
